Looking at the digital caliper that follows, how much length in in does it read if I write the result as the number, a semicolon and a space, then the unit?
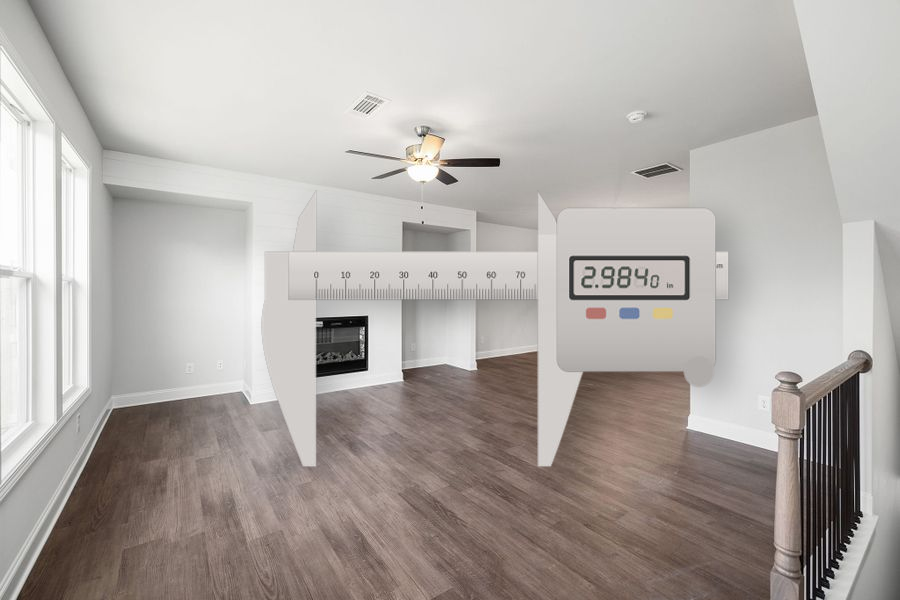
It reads 2.9840; in
